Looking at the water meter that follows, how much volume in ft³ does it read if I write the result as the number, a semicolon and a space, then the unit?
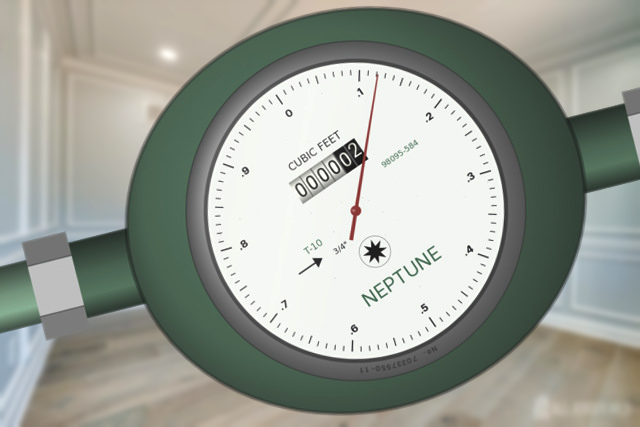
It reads 2.12; ft³
